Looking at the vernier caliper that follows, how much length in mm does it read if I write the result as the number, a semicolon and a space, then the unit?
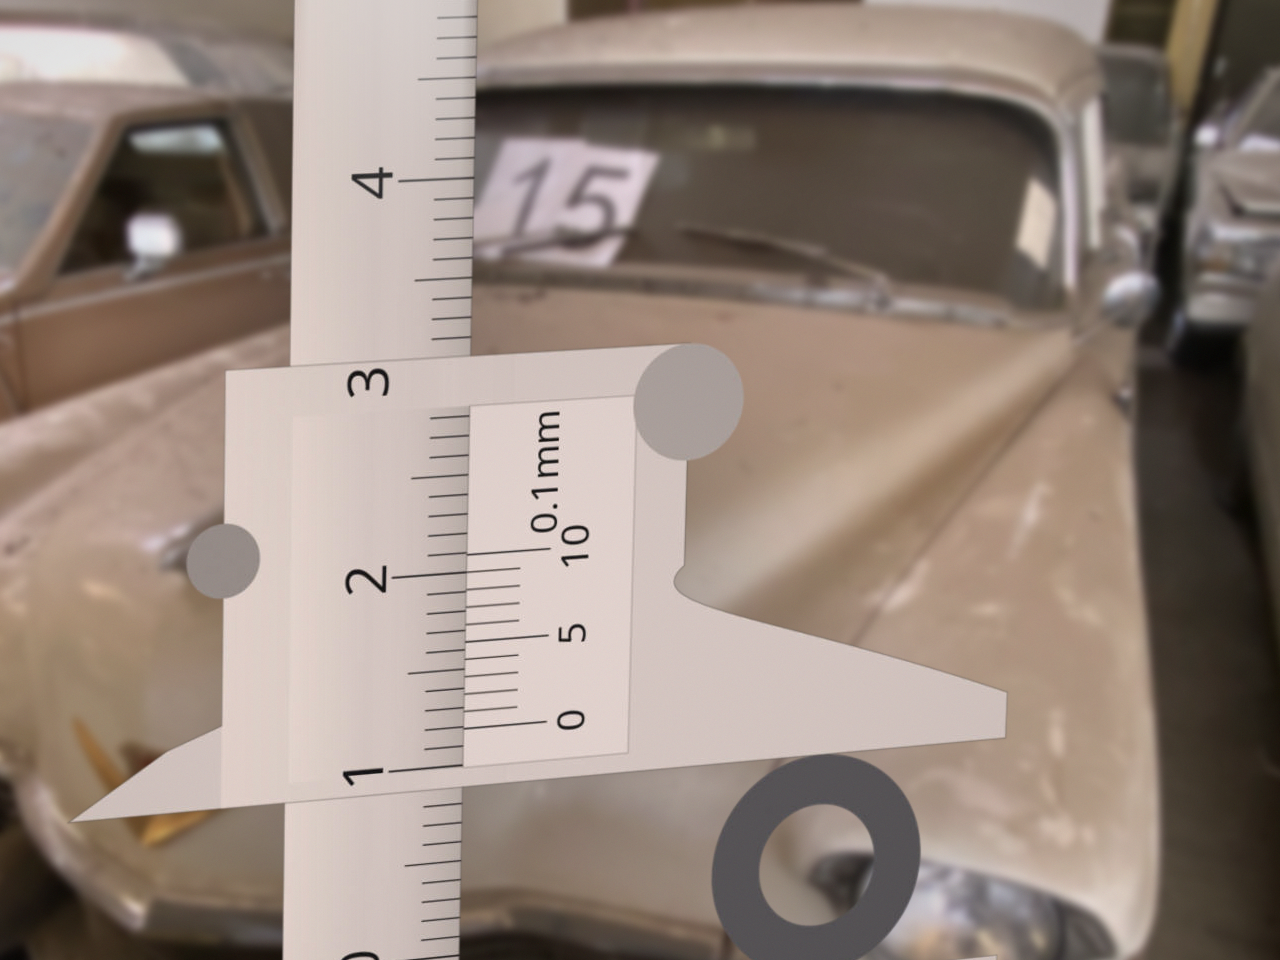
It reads 11.9; mm
